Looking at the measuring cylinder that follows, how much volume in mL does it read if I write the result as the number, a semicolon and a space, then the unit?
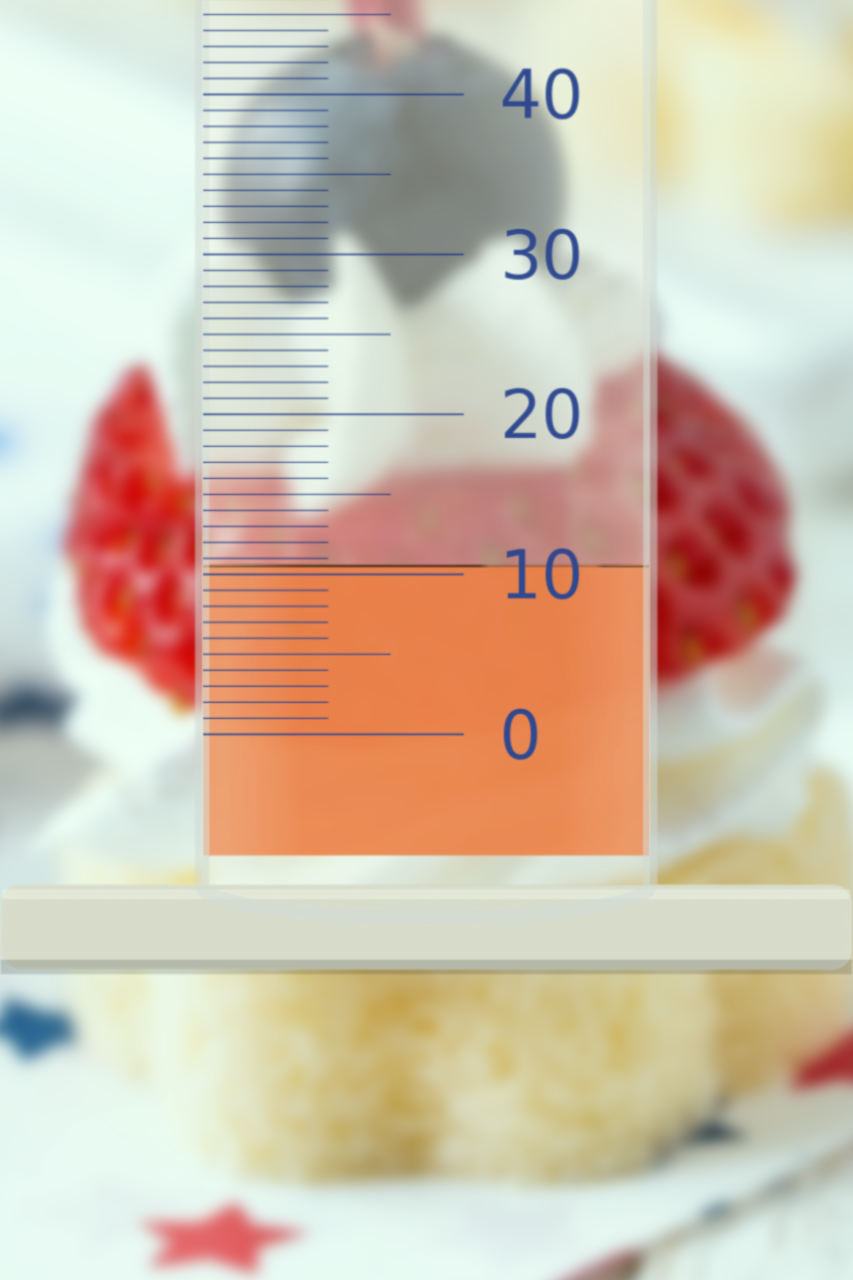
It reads 10.5; mL
